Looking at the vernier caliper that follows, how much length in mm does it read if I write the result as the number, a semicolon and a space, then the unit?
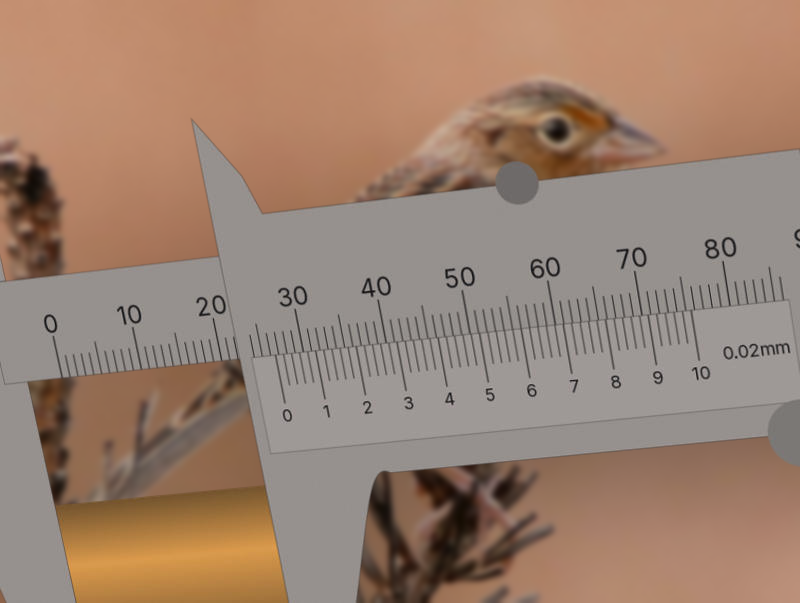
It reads 26.6; mm
